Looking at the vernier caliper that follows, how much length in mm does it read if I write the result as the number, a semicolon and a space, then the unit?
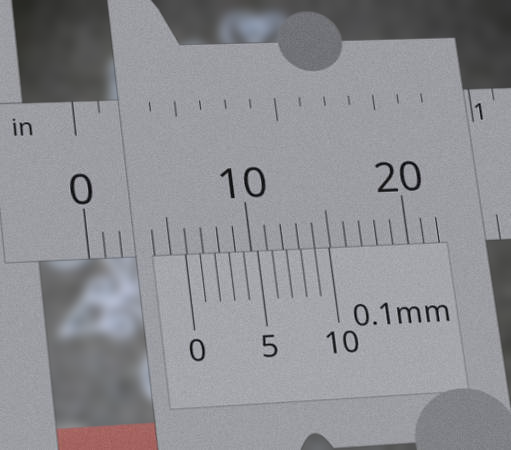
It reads 5.9; mm
